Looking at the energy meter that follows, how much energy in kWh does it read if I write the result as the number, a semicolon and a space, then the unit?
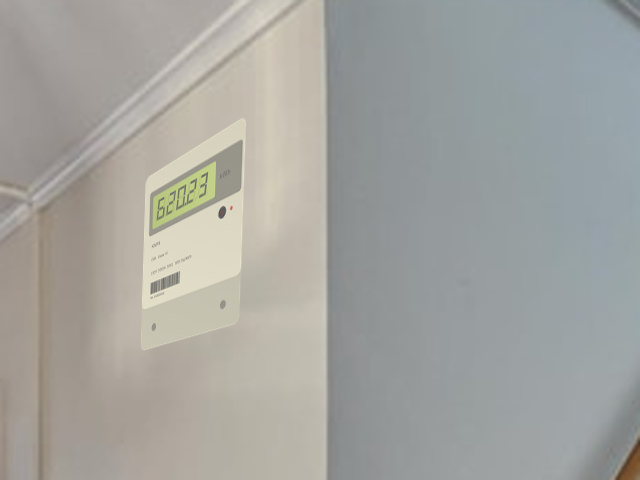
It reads 620.23; kWh
